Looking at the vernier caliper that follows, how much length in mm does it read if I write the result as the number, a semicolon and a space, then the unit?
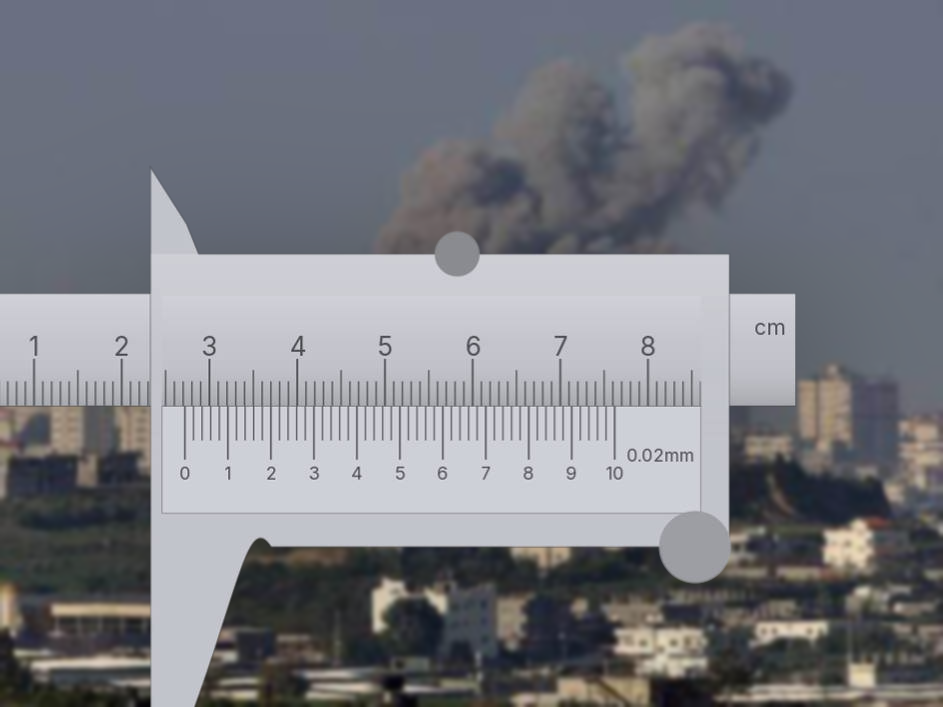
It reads 27.2; mm
